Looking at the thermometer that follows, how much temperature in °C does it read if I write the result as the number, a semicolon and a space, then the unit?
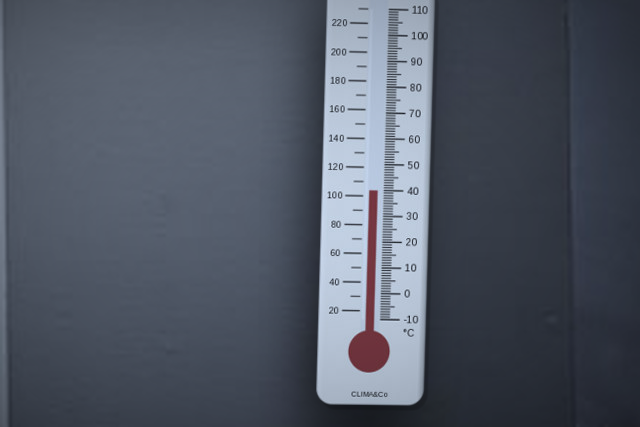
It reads 40; °C
